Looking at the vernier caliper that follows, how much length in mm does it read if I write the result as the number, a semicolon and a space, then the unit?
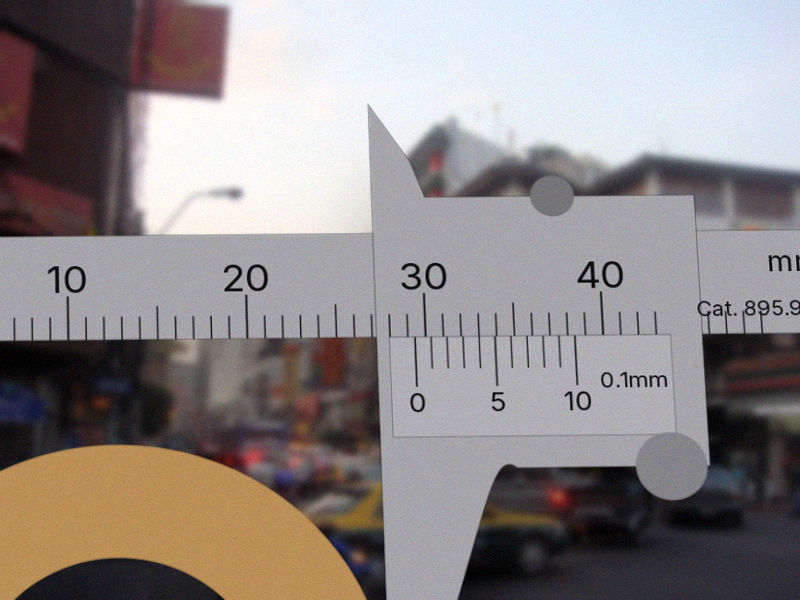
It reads 29.4; mm
